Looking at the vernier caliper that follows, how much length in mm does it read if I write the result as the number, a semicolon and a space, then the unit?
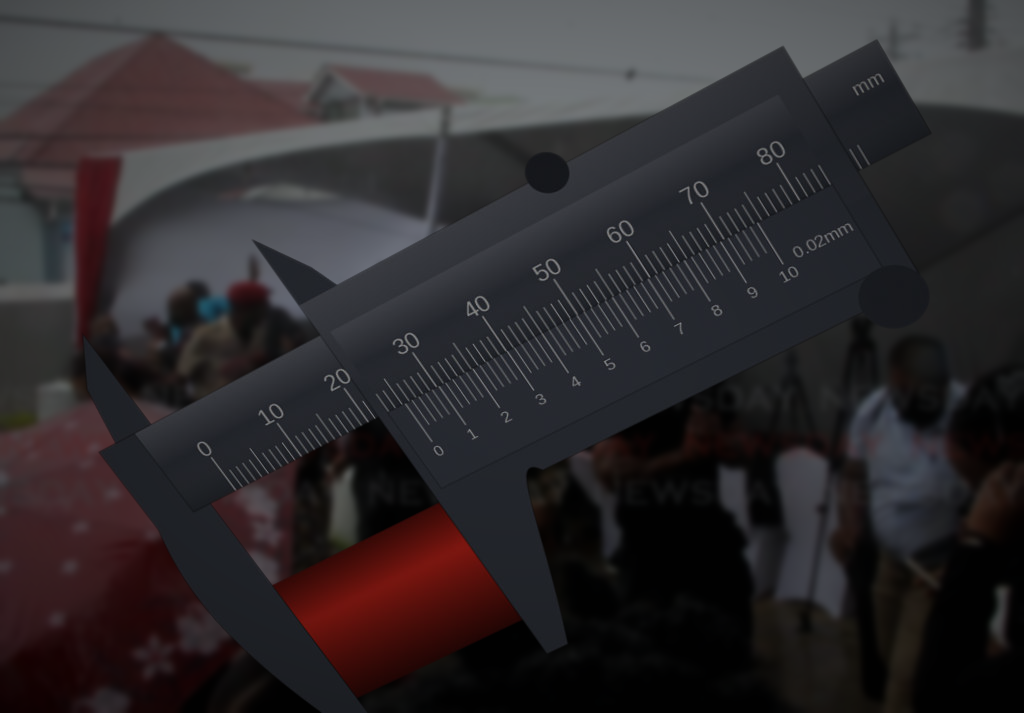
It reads 25.4; mm
